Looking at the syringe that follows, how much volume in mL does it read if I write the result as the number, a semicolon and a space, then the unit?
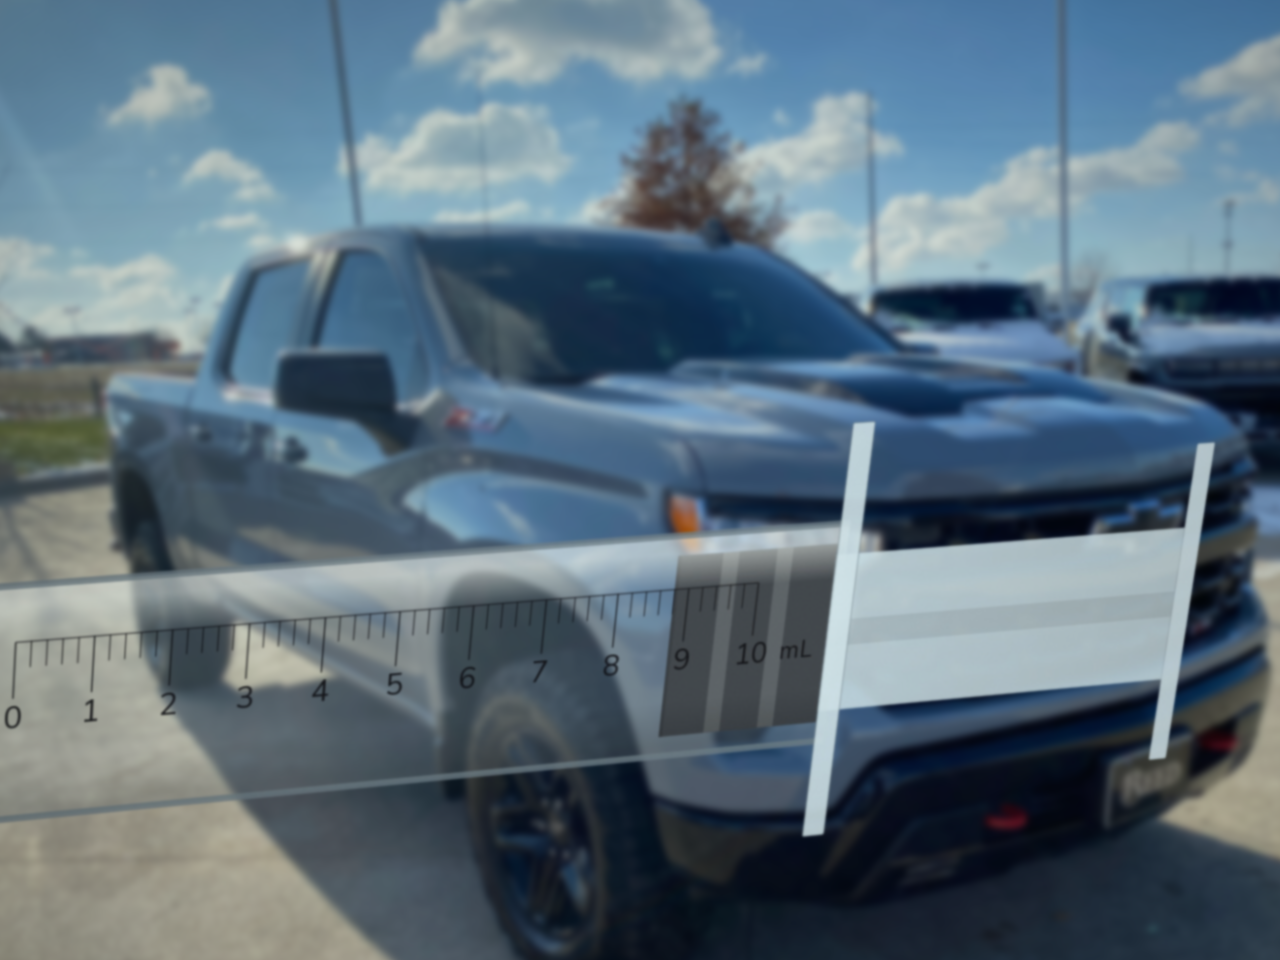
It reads 8.8; mL
